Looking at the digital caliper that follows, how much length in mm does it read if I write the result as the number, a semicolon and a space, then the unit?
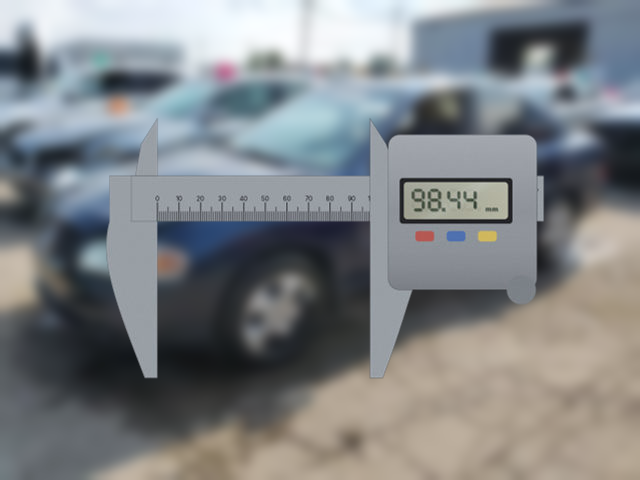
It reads 98.44; mm
